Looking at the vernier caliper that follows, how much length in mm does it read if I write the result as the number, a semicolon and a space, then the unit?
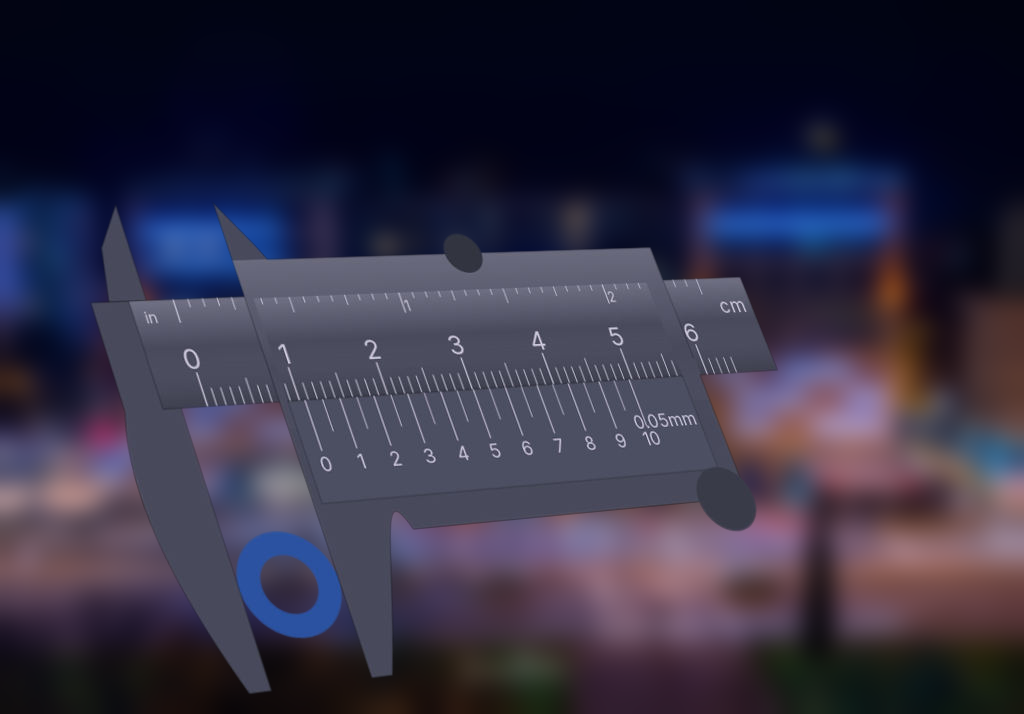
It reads 10.6; mm
